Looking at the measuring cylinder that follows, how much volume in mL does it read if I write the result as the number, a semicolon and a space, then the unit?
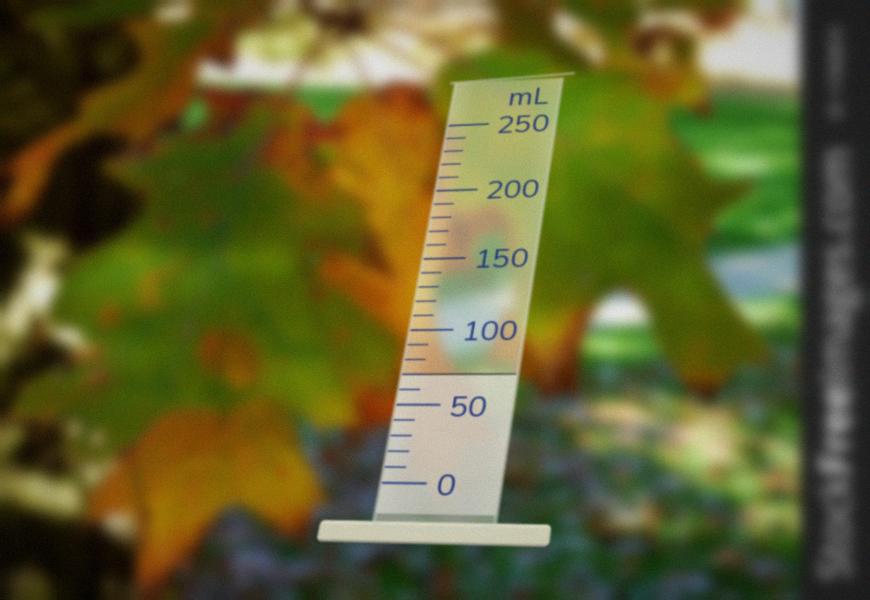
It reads 70; mL
